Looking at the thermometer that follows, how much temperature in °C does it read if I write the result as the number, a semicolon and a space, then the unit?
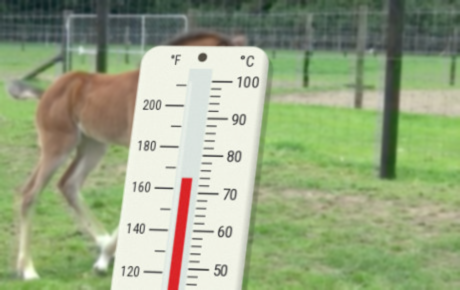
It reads 74; °C
